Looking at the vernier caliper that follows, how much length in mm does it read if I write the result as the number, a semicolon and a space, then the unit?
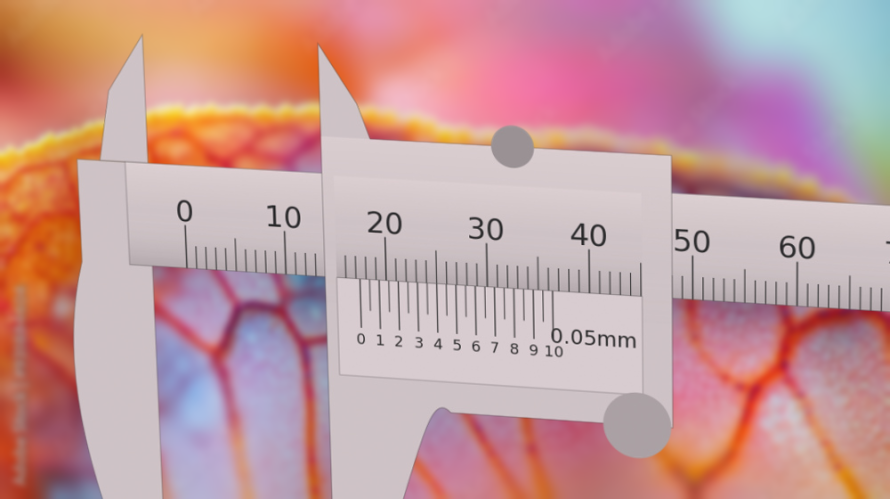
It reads 17.4; mm
